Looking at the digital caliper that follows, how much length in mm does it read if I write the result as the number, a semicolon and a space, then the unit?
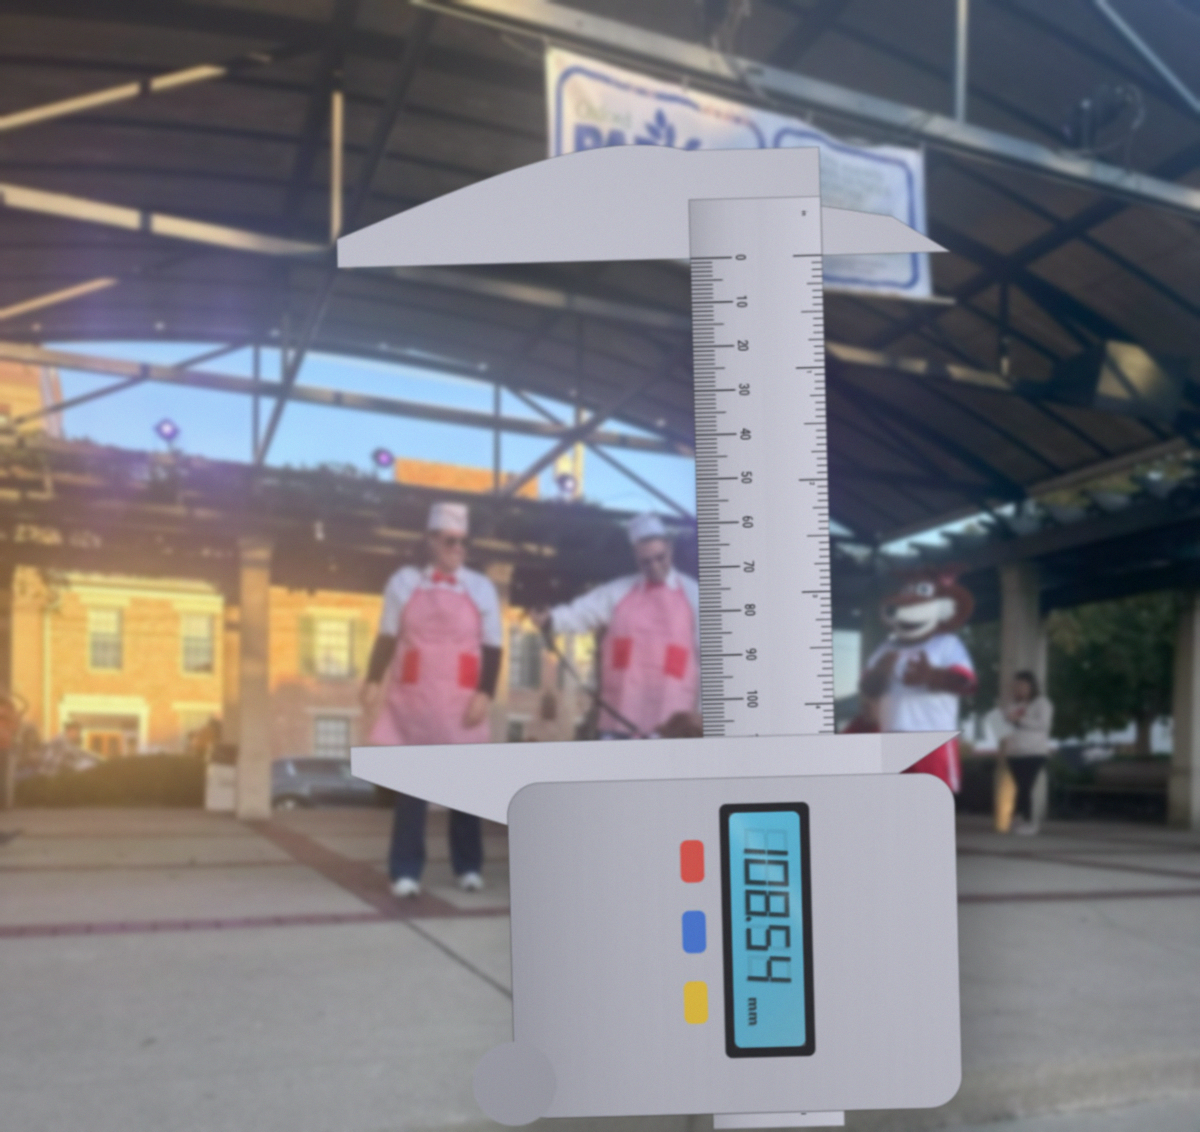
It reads 108.54; mm
